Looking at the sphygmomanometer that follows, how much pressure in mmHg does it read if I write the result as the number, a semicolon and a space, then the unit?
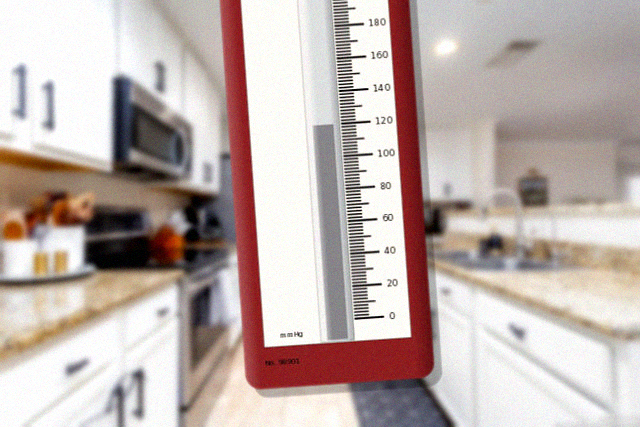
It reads 120; mmHg
